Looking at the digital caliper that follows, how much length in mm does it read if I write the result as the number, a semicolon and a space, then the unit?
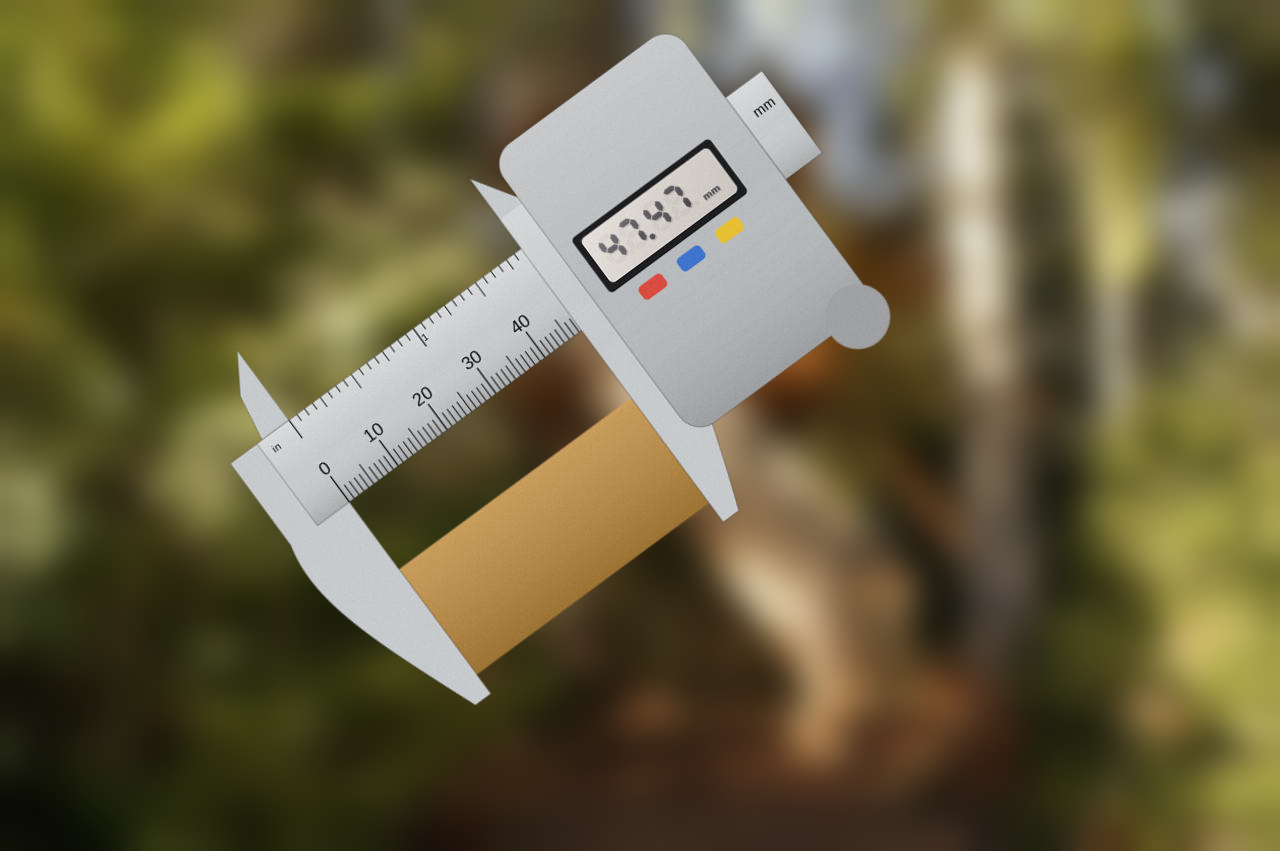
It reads 47.47; mm
